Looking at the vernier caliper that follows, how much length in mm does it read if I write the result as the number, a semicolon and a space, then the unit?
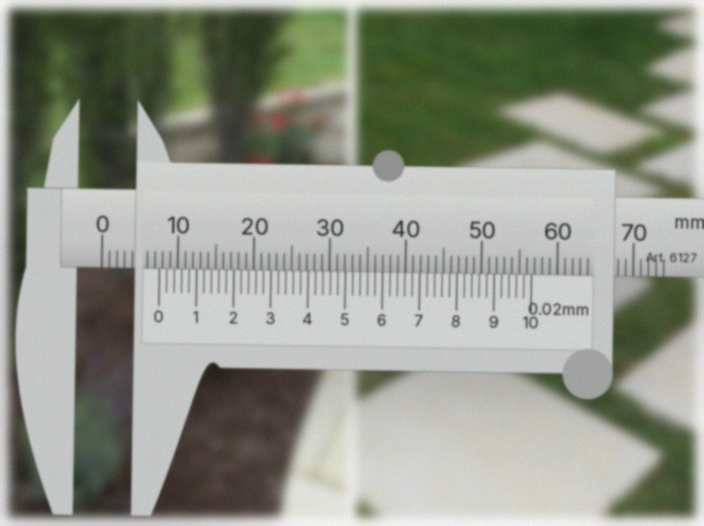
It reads 7.6; mm
